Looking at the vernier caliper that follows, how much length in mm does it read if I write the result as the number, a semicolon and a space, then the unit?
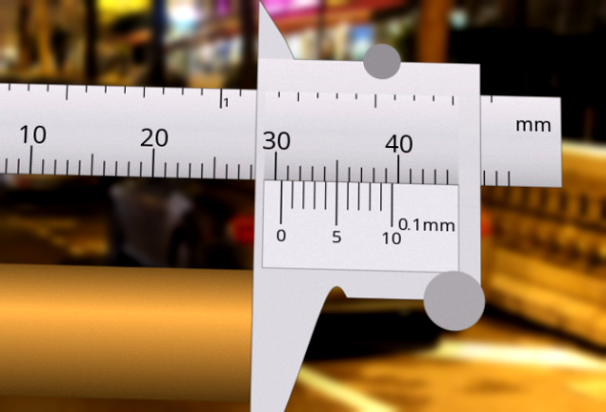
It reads 30.5; mm
